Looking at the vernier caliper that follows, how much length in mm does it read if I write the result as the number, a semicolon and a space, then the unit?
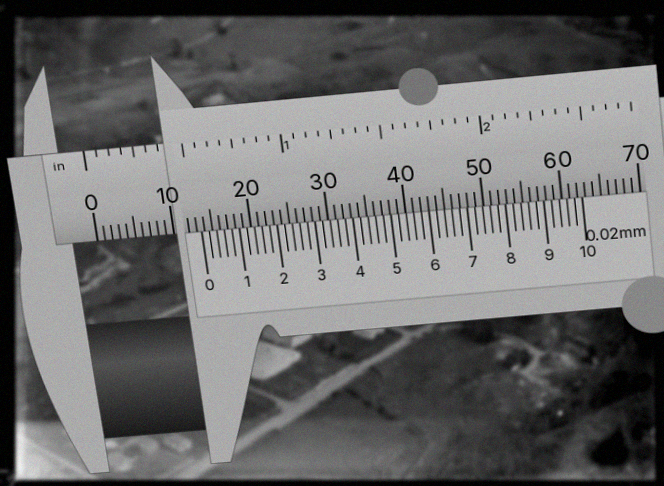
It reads 13.6; mm
